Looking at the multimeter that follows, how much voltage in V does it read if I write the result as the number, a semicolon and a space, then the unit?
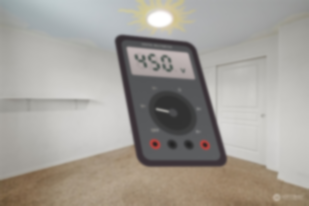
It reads 450; V
